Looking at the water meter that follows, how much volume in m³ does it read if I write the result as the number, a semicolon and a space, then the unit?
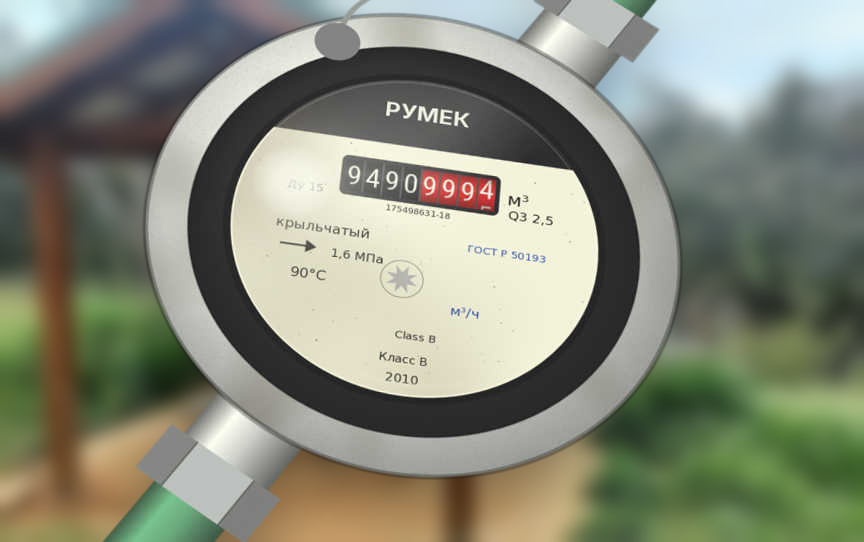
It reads 9490.9994; m³
